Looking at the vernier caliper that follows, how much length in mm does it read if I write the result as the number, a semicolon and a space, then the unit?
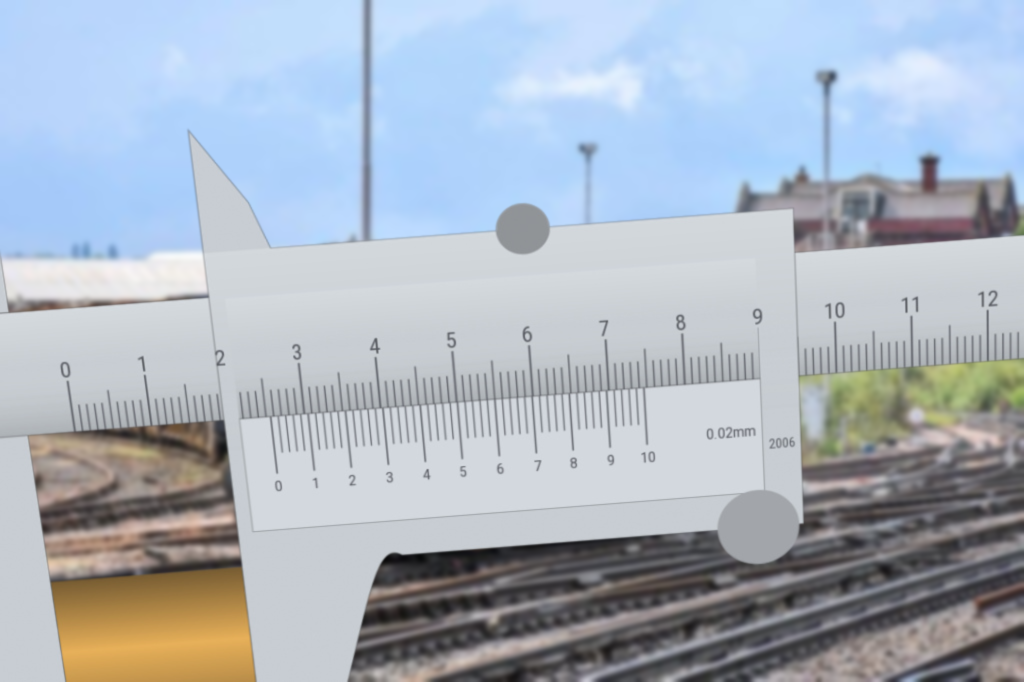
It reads 25.6; mm
